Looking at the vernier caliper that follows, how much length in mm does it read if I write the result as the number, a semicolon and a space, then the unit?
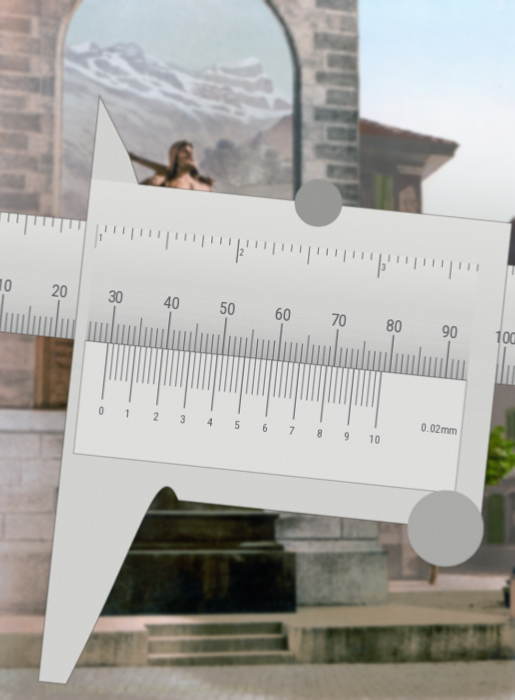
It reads 29.5; mm
